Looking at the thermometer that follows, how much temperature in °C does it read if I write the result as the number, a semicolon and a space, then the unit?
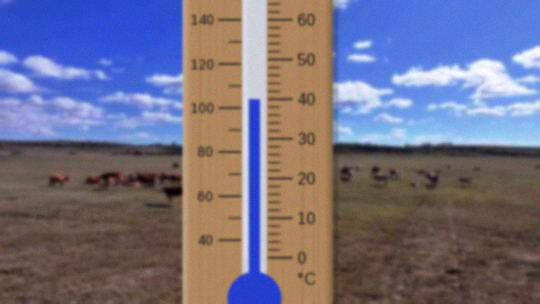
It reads 40; °C
